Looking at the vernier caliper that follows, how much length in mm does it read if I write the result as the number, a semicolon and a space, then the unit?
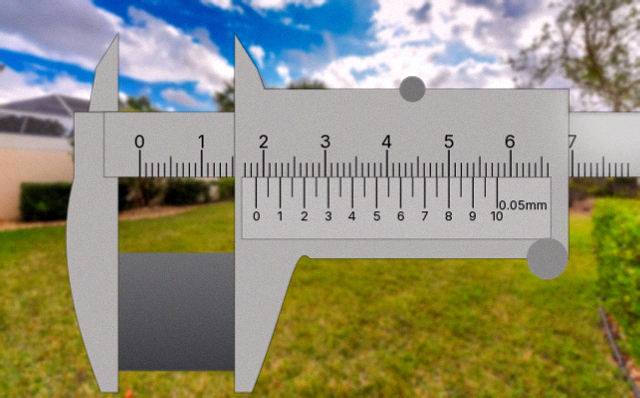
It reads 18.8; mm
